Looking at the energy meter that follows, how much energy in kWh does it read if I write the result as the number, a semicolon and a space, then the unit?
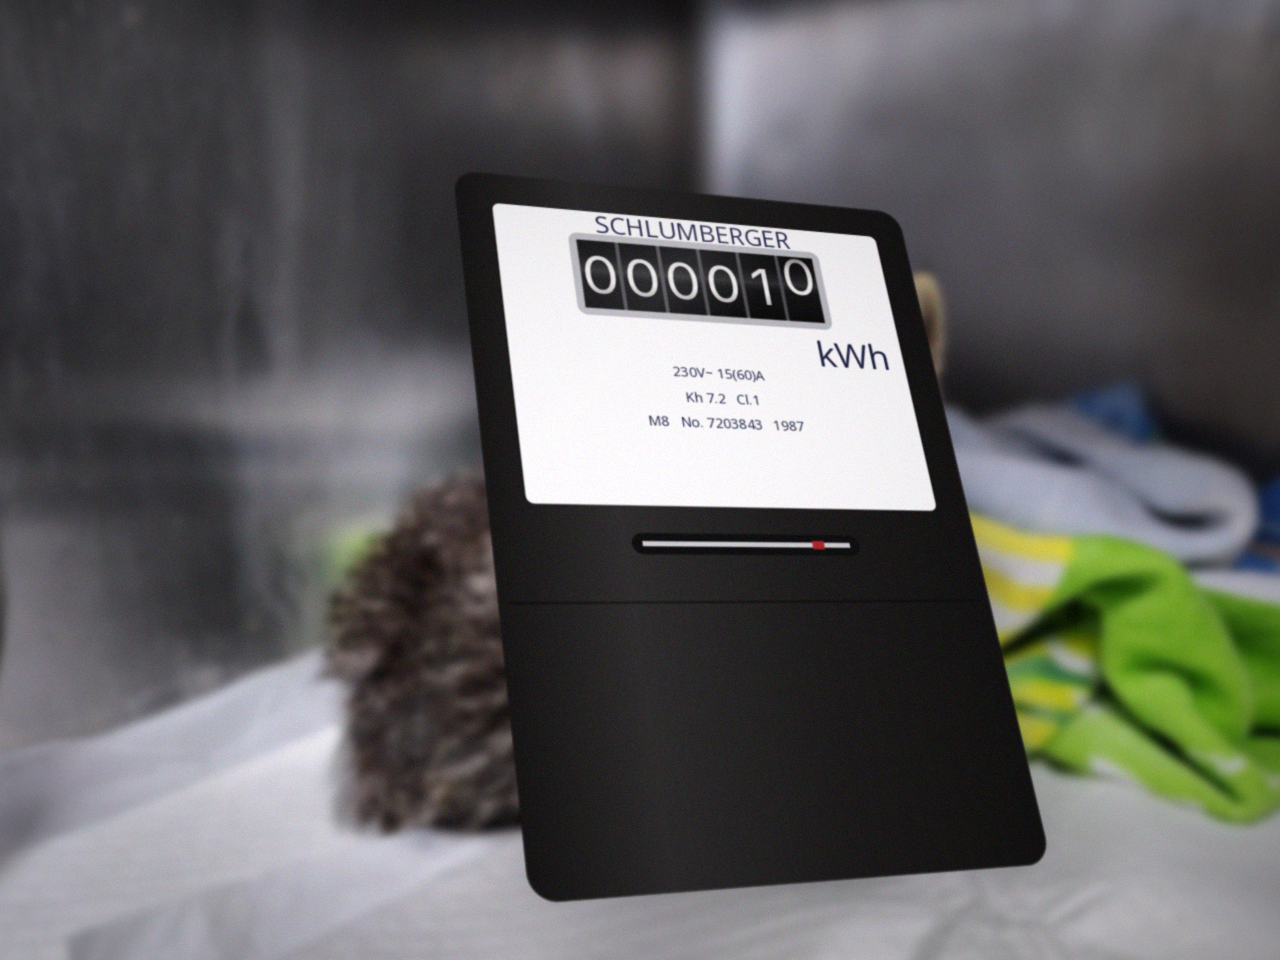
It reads 10; kWh
